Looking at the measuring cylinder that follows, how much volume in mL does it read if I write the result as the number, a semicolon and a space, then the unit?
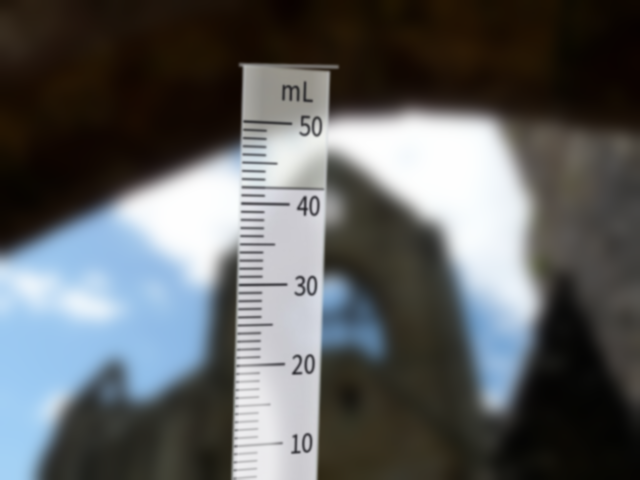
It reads 42; mL
